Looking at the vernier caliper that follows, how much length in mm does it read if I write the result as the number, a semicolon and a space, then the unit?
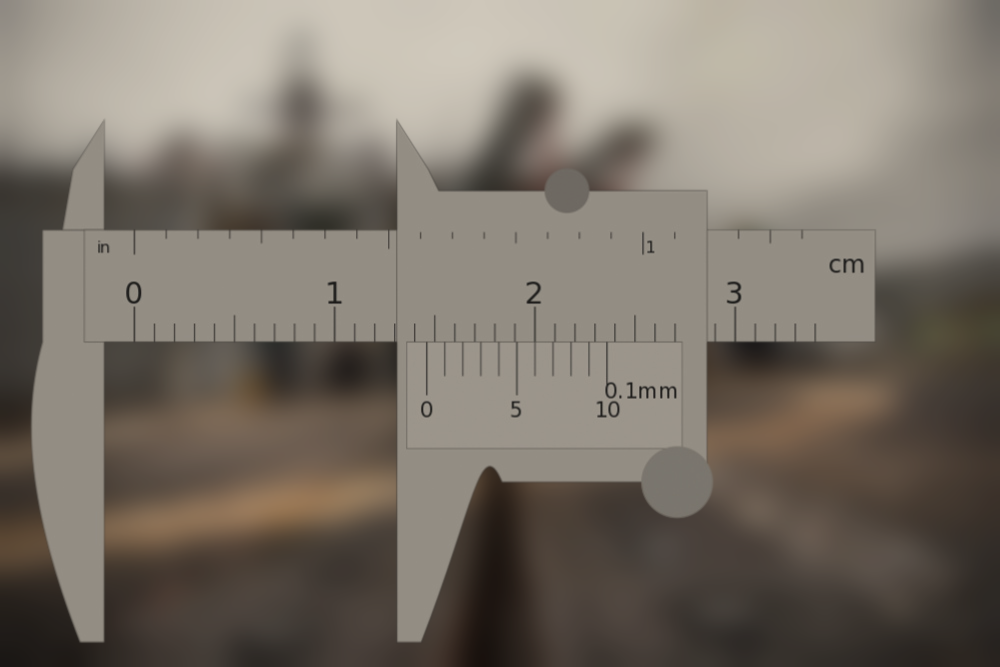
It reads 14.6; mm
